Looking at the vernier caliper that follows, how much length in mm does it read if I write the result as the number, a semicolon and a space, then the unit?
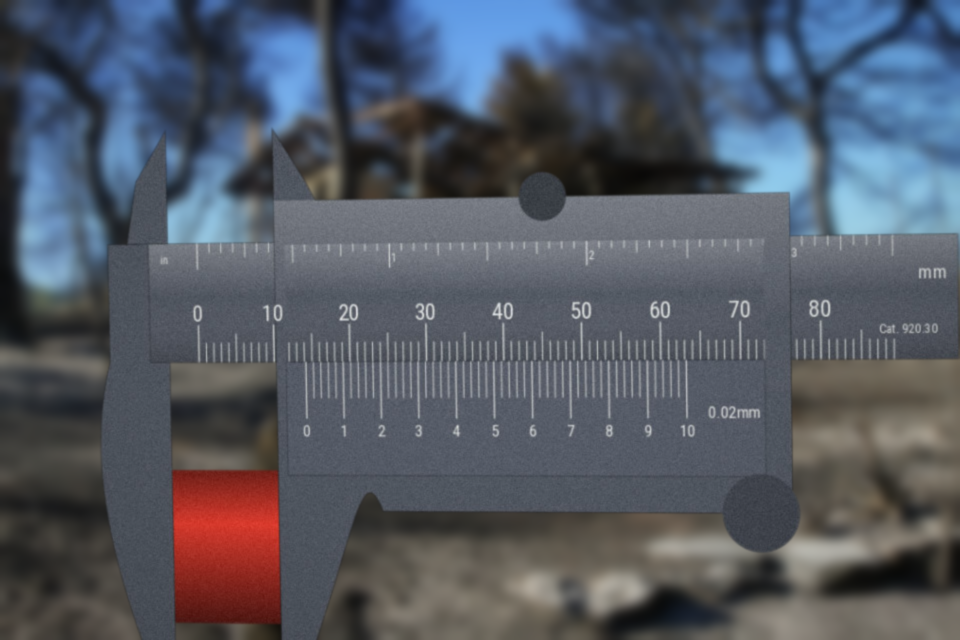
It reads 14.2; mm
